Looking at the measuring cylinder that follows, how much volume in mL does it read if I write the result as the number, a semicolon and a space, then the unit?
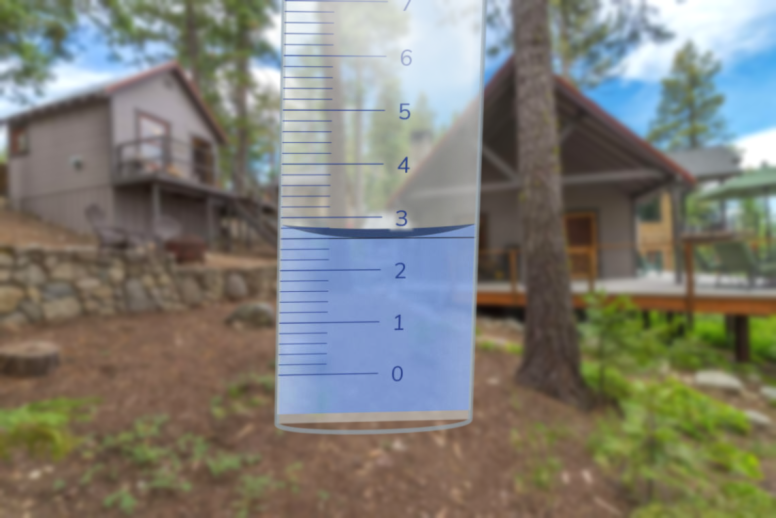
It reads 2.6; mL
